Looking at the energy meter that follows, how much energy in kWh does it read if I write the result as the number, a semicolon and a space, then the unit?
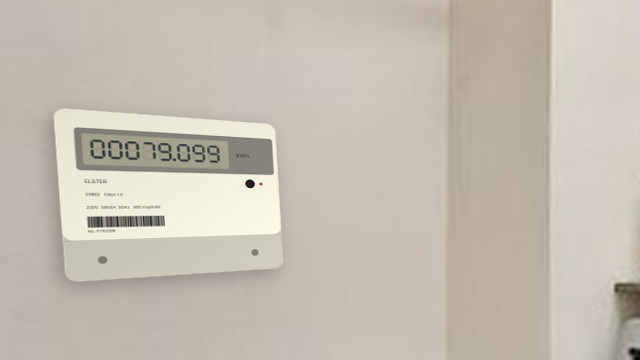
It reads 79.099; kWh
